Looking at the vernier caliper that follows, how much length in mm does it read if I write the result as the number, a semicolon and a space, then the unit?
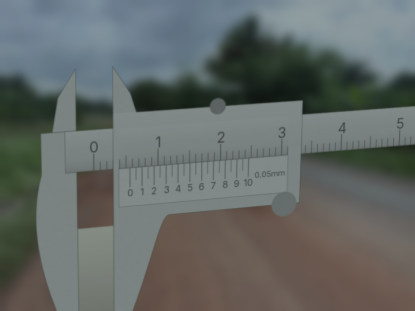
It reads 5.6; mm
